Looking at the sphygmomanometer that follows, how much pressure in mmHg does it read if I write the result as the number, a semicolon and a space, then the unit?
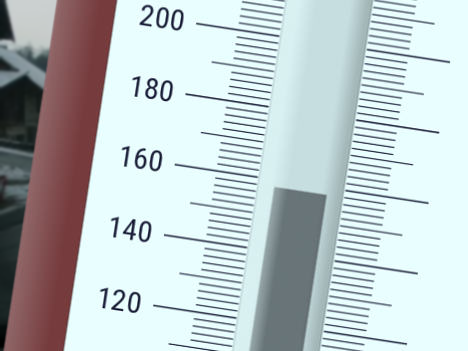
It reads 158; mmHg
